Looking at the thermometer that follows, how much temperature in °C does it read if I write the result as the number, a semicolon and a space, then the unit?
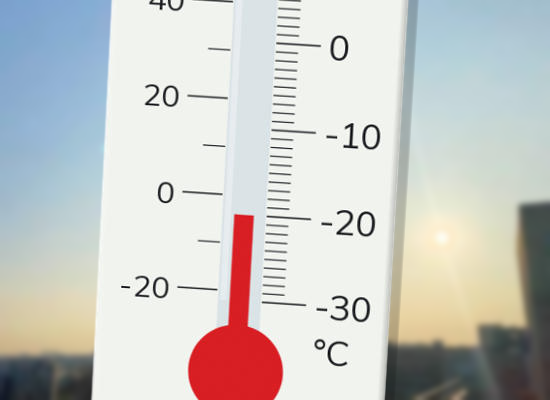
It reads -20; °C
